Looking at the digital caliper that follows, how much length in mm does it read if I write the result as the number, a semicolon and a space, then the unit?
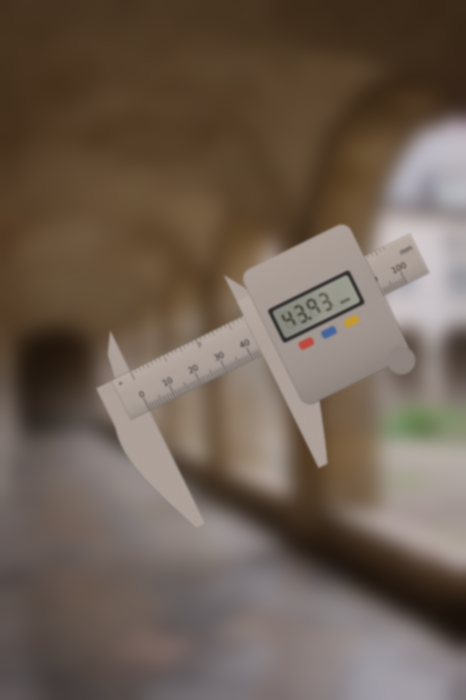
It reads 43.93; mm
